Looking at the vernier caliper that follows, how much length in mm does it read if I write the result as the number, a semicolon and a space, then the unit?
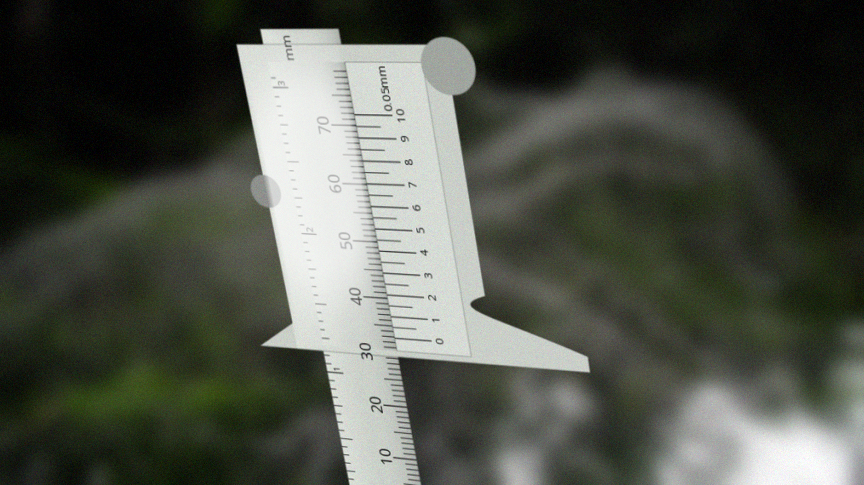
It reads 32.8; mm
